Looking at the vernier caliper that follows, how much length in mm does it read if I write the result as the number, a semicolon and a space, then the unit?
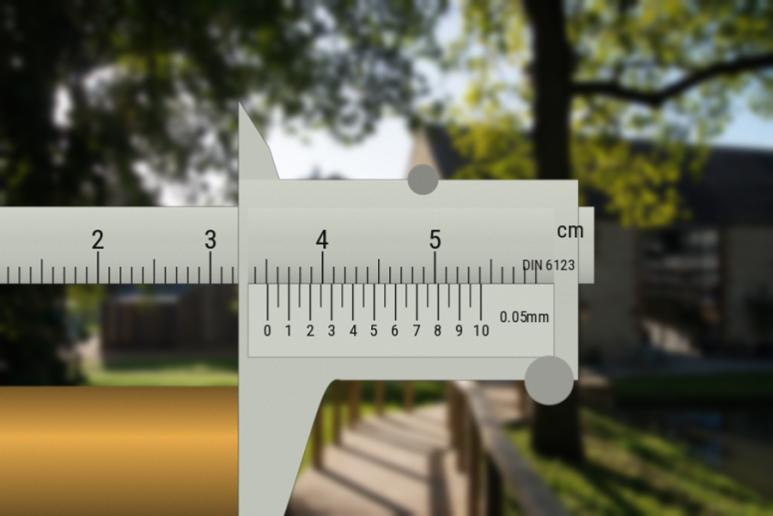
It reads 35.1; mm
